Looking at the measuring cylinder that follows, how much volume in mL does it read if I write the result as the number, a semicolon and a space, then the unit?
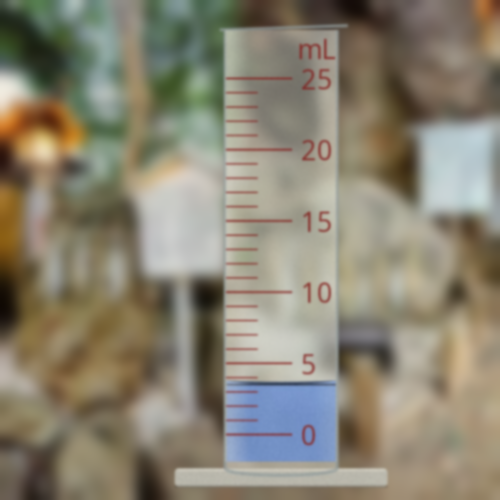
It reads 3.5; mL
